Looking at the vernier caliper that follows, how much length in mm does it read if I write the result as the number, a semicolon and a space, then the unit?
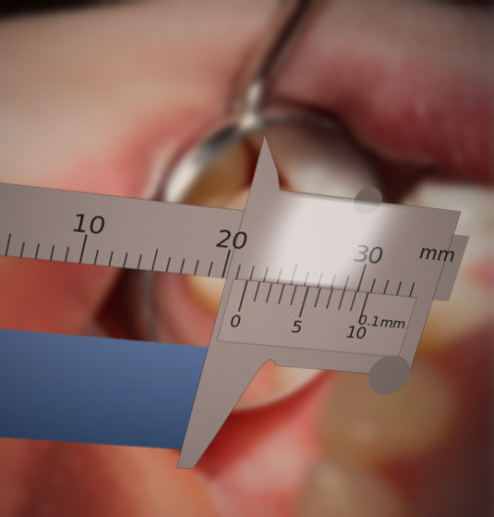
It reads 21.8; mm
